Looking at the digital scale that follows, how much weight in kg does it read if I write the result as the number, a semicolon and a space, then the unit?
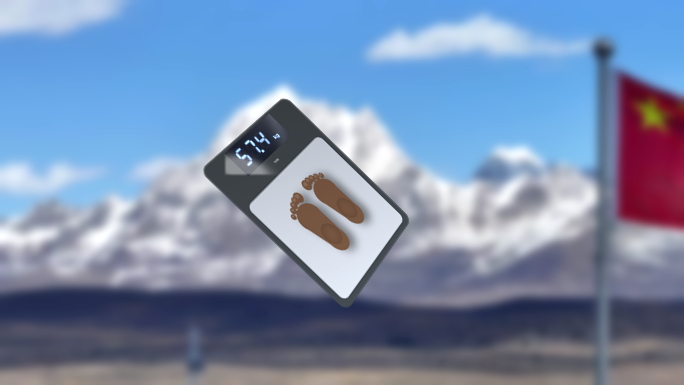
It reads 57.4; kg
